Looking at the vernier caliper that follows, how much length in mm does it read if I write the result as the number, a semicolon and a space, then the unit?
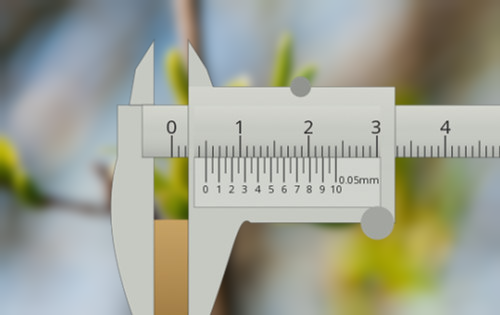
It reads 5.0; mm
